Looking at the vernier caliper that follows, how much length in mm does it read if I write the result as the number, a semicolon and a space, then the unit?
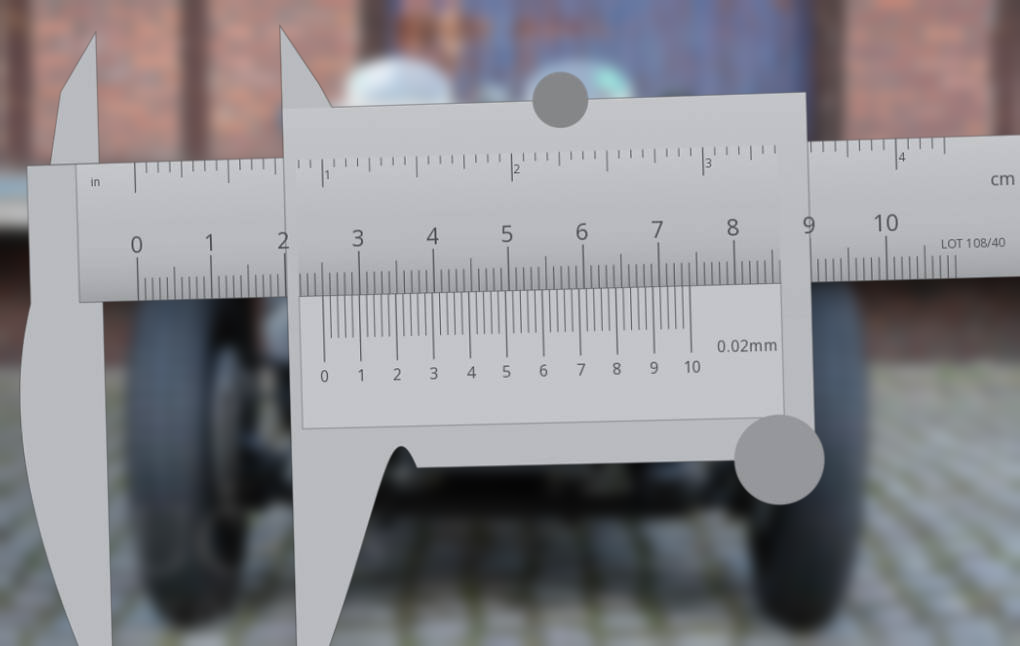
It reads 25.0; mm
